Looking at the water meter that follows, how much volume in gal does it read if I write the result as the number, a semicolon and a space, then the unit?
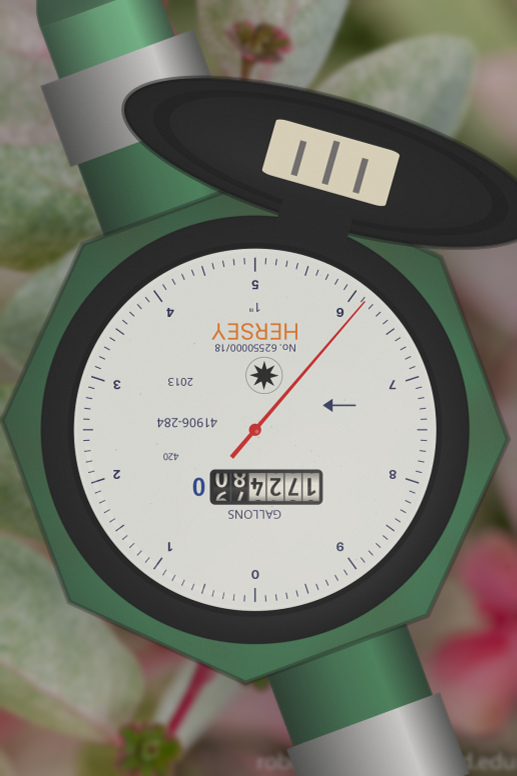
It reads 1724796.1; gal
